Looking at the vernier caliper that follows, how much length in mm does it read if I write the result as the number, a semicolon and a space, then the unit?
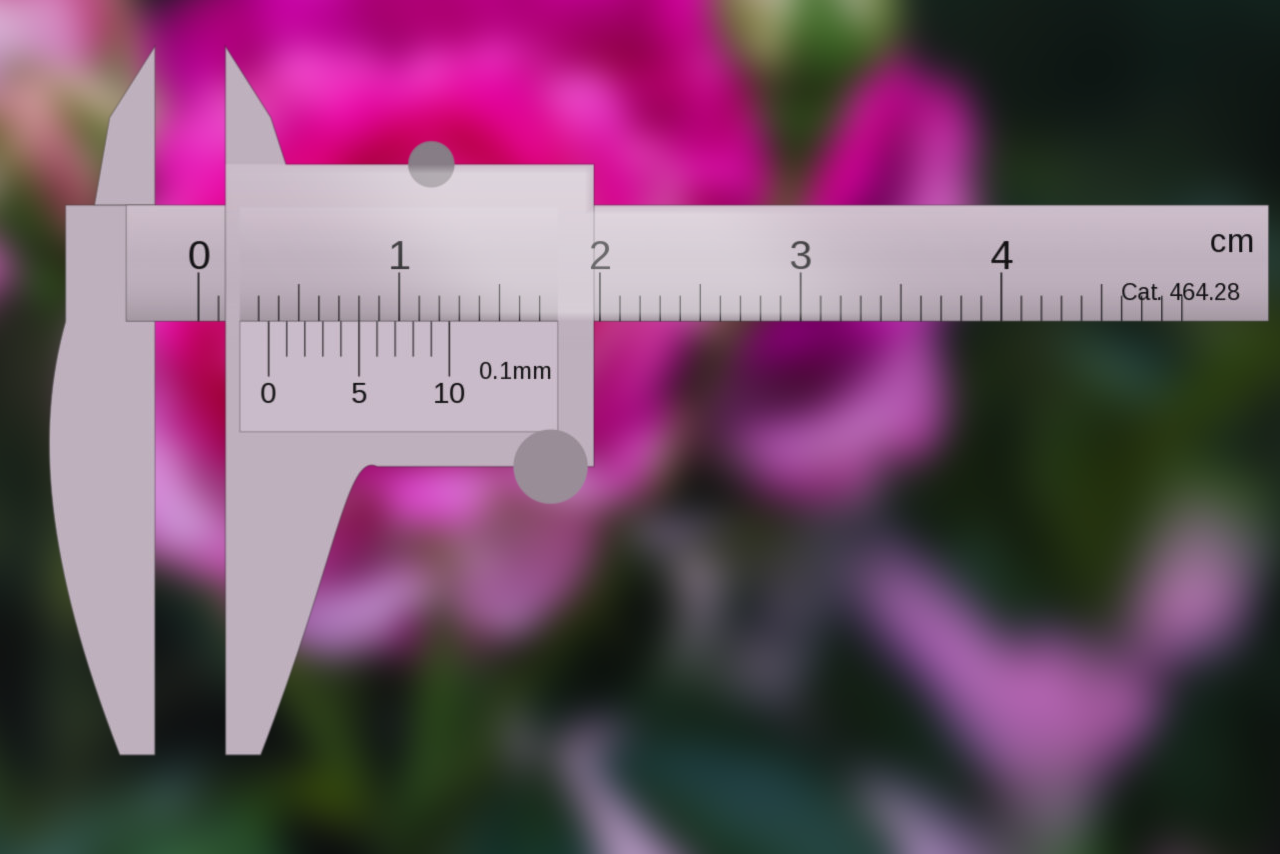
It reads 3.5; mm
